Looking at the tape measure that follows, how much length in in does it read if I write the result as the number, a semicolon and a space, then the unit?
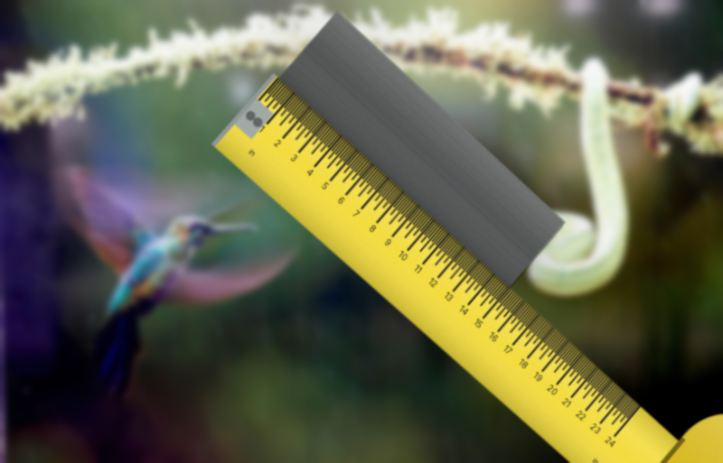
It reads 15; in
